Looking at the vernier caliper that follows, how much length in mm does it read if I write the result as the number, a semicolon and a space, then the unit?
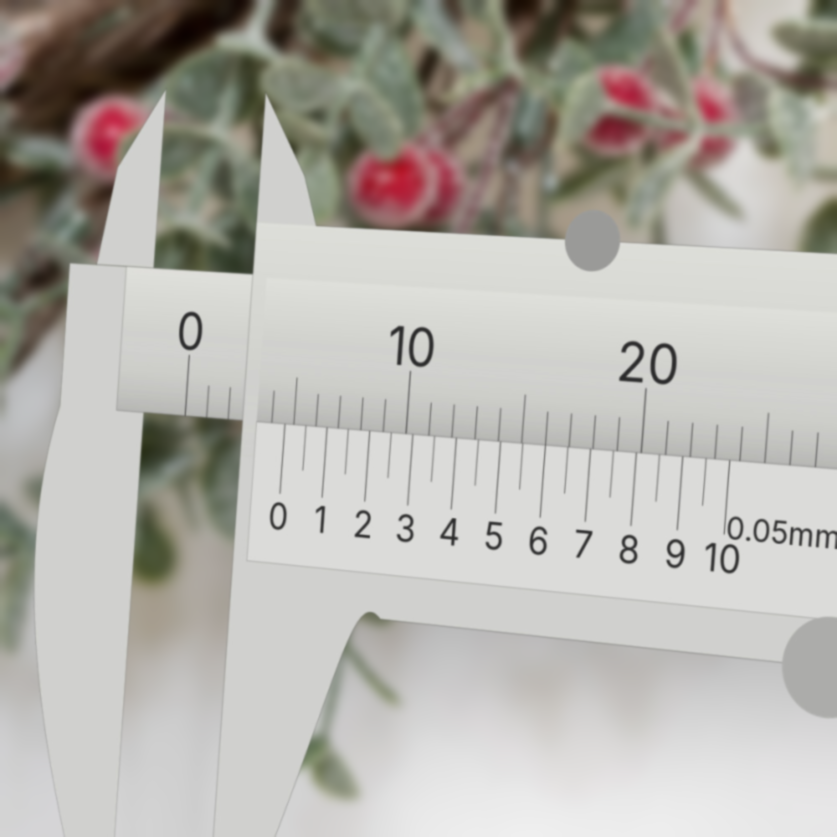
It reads 4.6; mm
